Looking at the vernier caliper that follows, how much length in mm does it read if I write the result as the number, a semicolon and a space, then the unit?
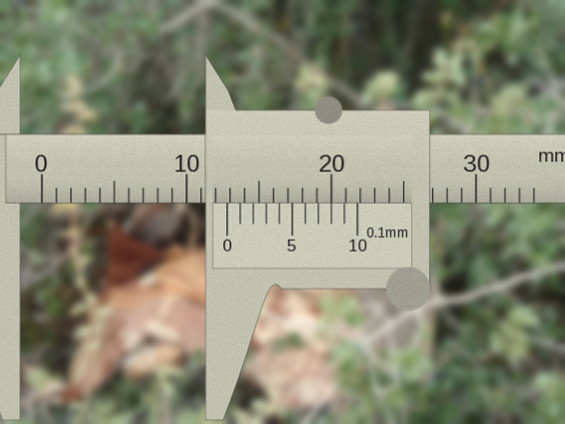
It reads 12.8; mm
